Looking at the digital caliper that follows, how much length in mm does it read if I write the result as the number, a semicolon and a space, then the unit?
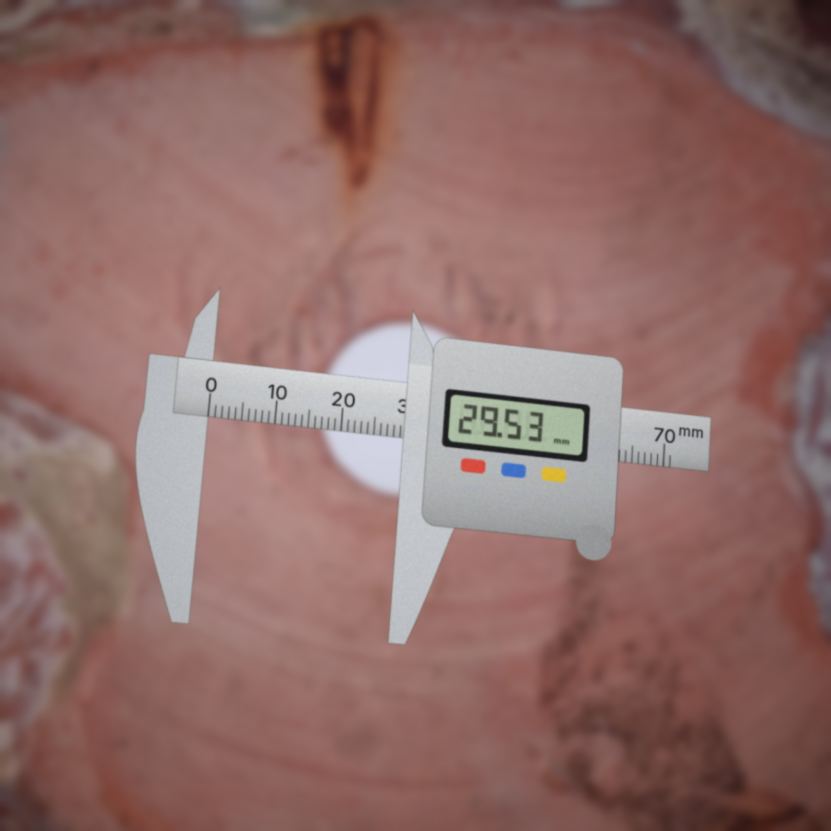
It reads 29.53; mm
